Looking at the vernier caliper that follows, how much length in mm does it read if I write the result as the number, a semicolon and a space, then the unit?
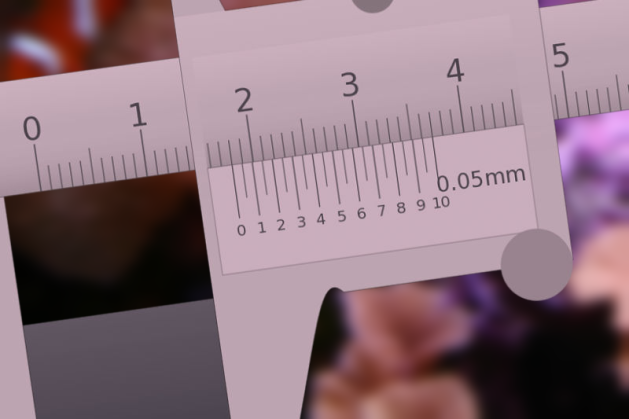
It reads 18.0; mm
